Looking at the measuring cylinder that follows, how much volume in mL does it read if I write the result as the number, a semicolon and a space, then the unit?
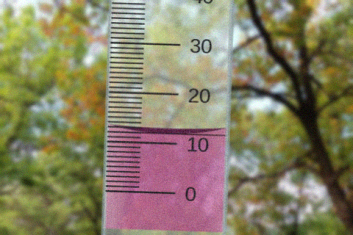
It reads 12; mL
